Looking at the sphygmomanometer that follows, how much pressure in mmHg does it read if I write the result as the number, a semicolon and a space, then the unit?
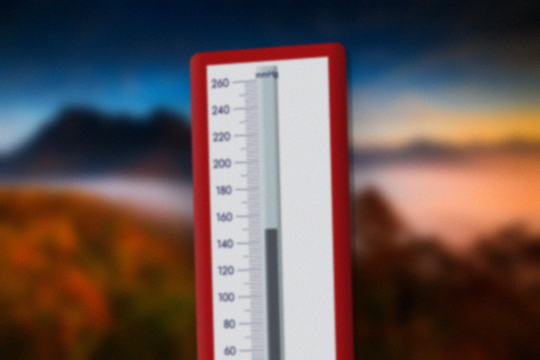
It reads 150; mmHg
